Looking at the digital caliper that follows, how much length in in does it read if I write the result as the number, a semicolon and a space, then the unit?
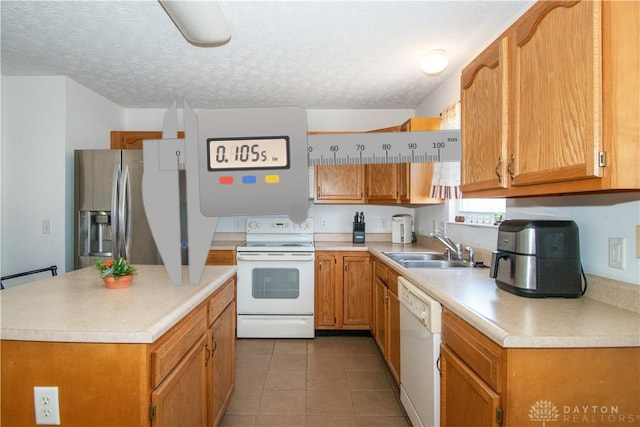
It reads 0.1055; in
